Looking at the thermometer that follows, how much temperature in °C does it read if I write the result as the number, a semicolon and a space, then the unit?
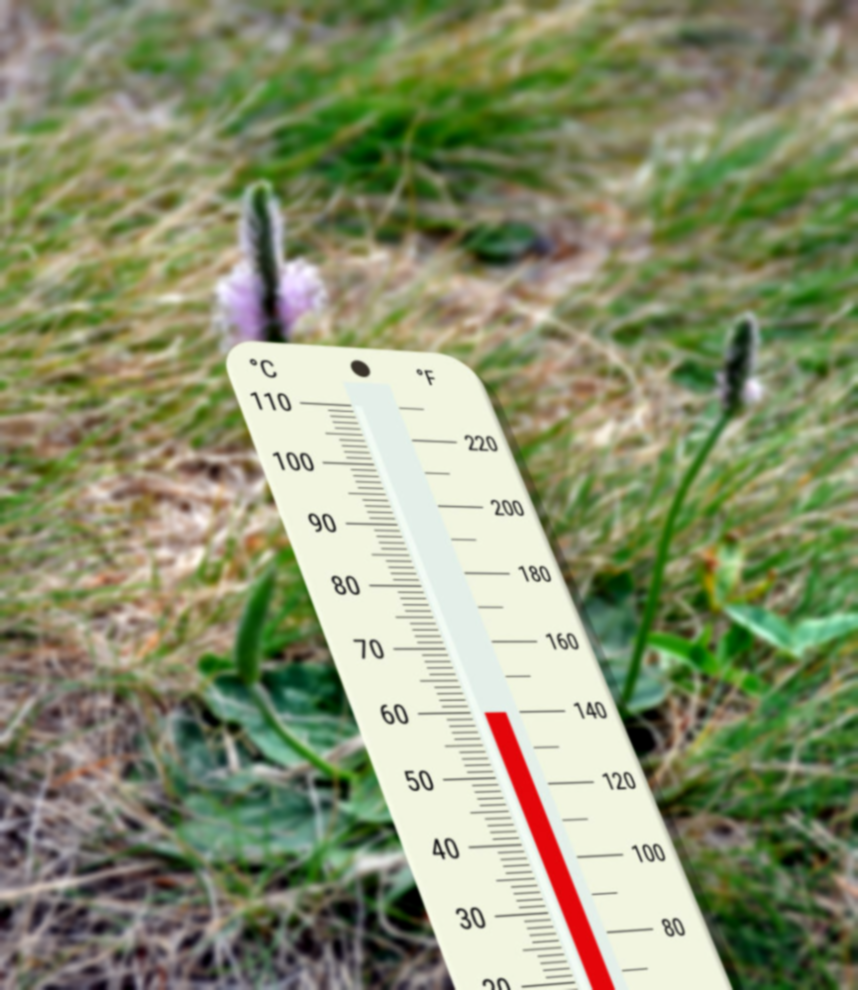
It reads 60; °C
